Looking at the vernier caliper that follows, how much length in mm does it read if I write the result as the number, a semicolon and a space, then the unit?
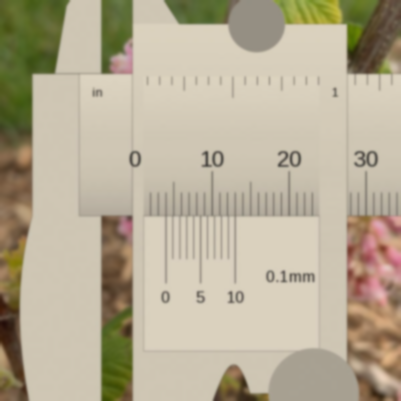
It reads 4.0; mm
